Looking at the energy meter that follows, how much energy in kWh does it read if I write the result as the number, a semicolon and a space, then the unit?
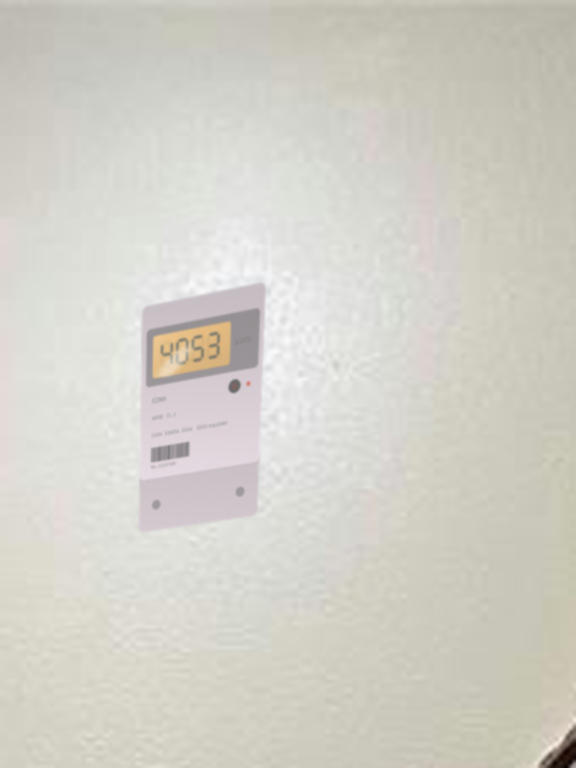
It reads 4053; kWh
